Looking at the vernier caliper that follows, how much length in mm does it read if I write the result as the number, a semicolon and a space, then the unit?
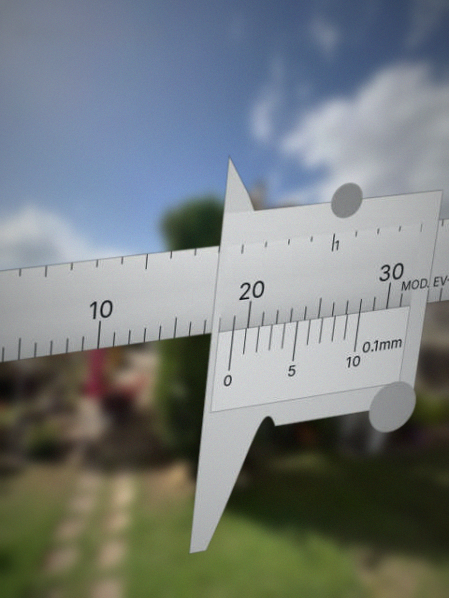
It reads 19.0; mm
